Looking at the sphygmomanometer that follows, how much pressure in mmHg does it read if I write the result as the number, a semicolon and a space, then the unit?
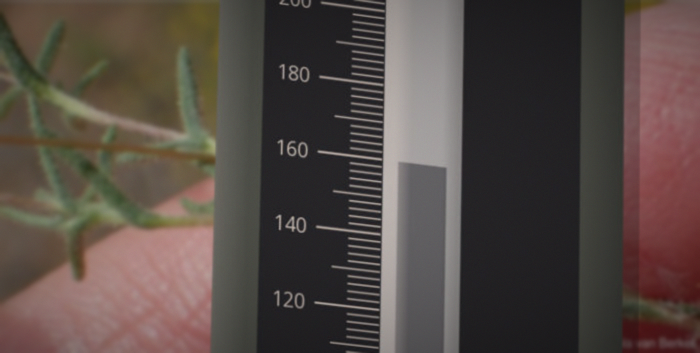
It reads 160; mmHg
